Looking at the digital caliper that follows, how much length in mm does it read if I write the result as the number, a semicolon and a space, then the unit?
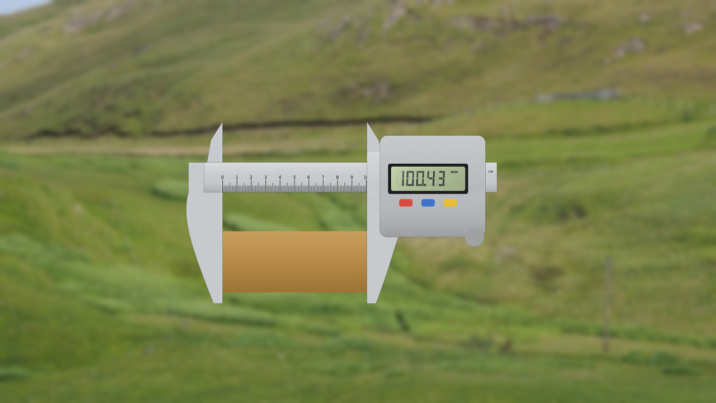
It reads 100.43; mm
